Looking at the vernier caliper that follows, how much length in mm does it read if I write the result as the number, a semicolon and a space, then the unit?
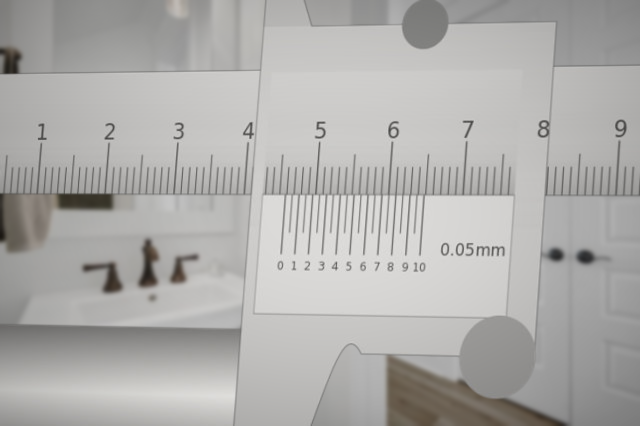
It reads 45.8; mm
